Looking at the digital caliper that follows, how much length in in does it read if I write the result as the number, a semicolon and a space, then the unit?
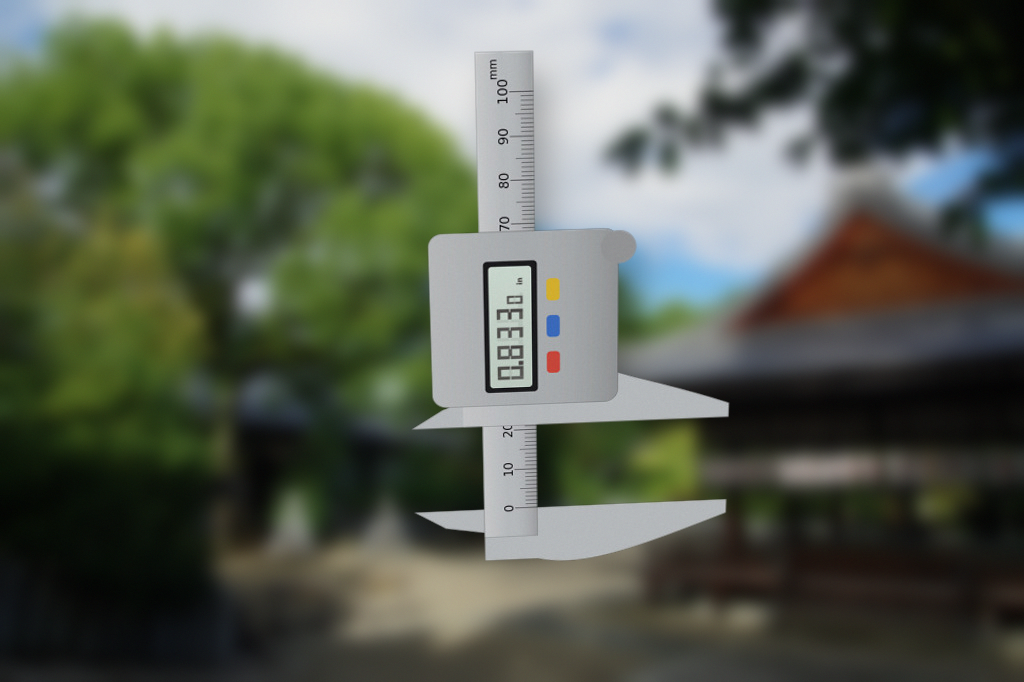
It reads 0.8330; in
